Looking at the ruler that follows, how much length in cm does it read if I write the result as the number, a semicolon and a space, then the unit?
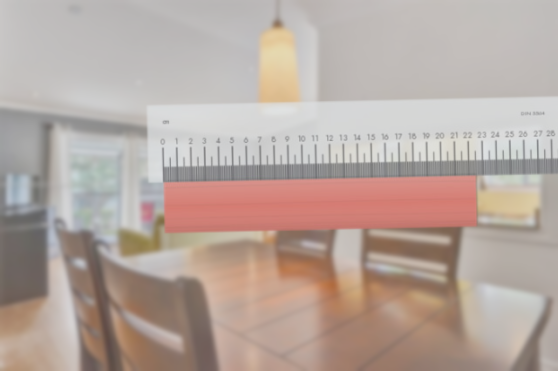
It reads 22.5; cm
